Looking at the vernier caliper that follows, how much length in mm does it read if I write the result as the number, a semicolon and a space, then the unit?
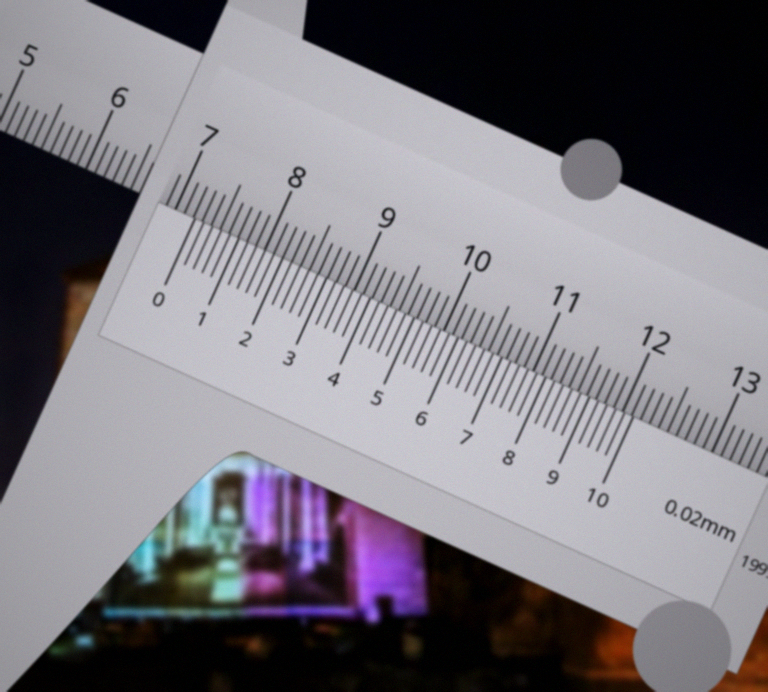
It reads 72.2; mm
